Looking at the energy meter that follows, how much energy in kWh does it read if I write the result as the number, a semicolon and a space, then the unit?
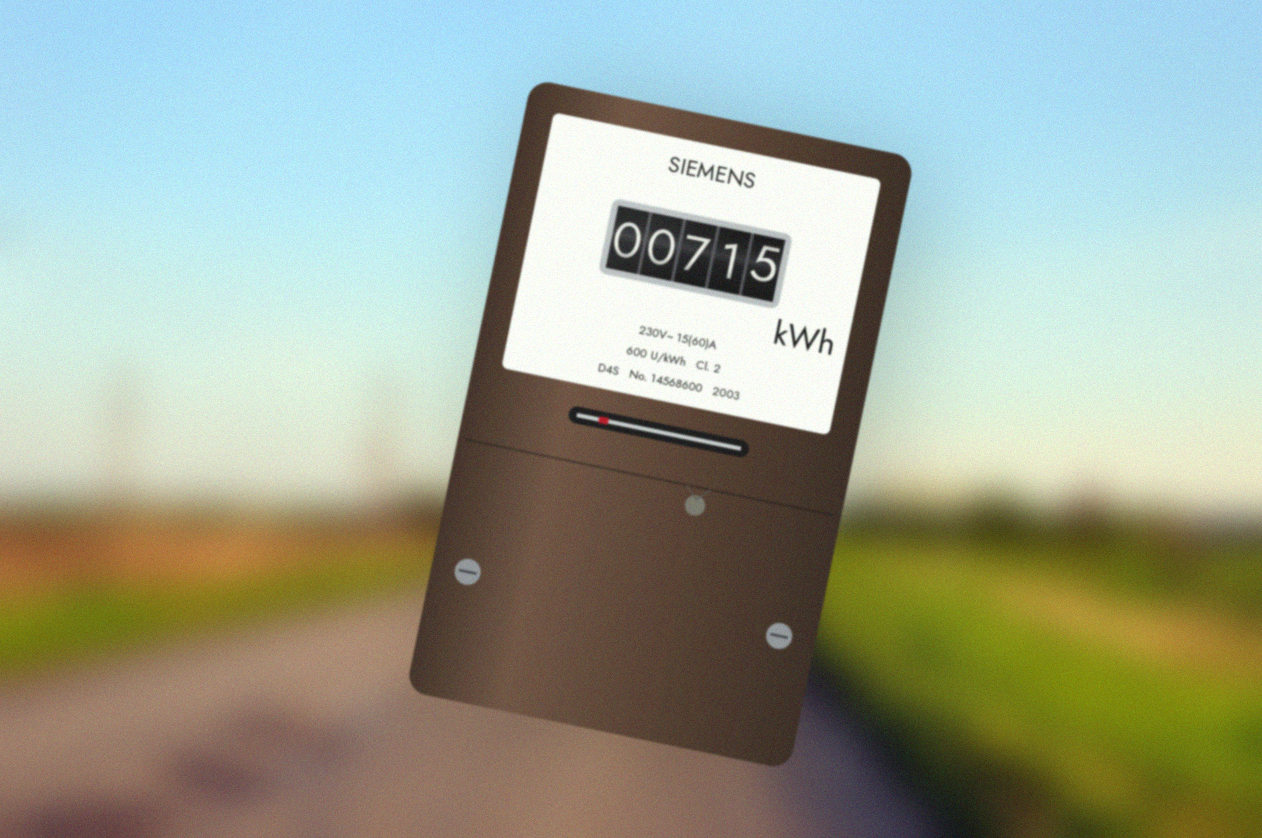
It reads 715; kWh
